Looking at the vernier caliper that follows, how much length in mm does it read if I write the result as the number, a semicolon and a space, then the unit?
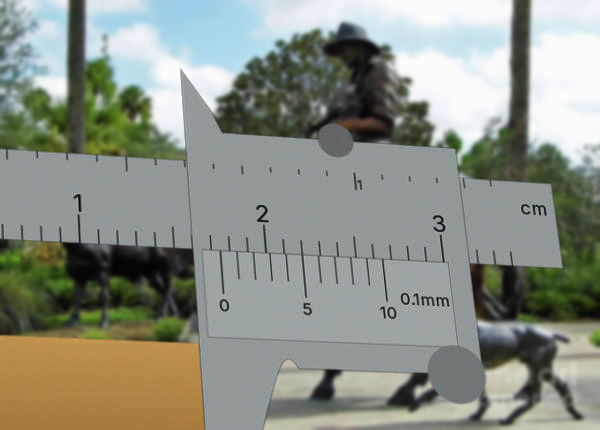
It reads 17.5; mm
